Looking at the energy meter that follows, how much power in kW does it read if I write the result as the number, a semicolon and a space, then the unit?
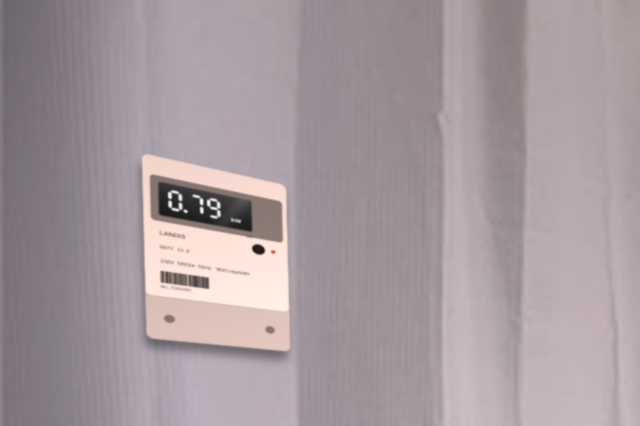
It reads 0.79; kW
